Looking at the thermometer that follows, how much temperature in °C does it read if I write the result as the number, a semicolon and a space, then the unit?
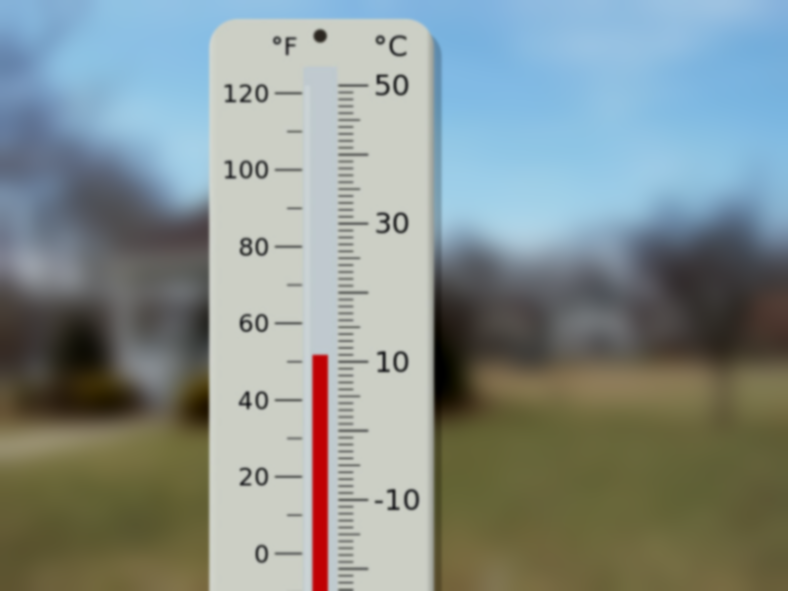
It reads 11; °C
